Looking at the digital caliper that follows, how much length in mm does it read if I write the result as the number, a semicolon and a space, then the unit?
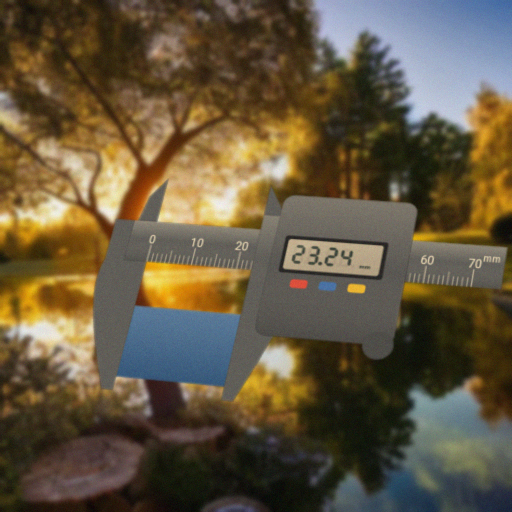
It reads 23.24; mm
